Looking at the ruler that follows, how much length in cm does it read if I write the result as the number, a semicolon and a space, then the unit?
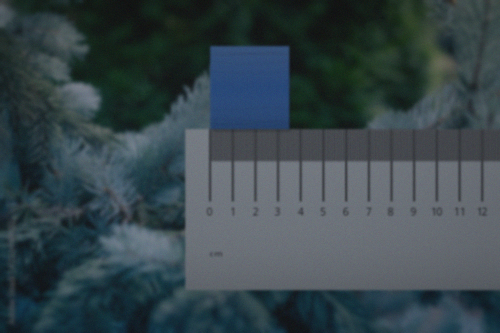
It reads 3.5; cm
